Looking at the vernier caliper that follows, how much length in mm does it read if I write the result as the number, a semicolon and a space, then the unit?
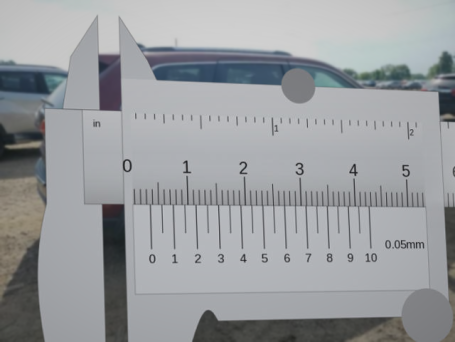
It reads 3.6; mm
